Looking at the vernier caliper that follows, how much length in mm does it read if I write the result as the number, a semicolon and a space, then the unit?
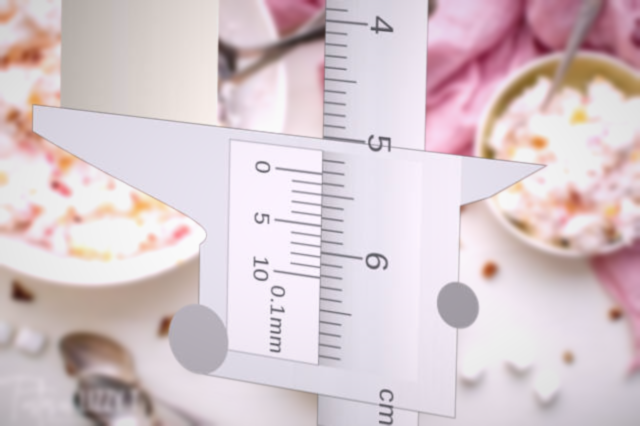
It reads 53.2; mm
